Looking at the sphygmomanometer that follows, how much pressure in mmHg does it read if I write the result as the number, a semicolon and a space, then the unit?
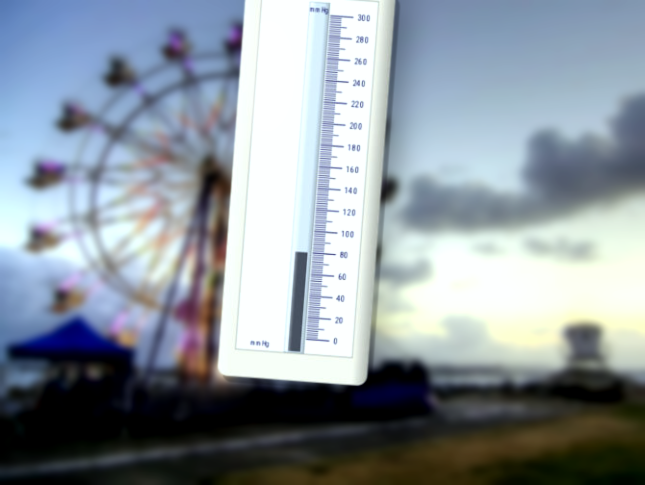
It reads 80; mmHg
